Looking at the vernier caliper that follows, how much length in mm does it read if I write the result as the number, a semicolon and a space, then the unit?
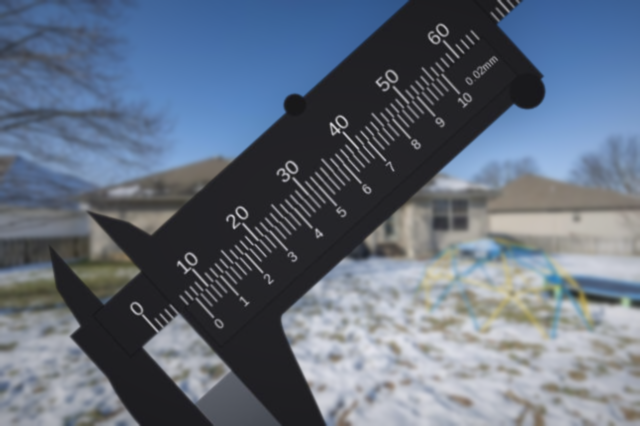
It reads 7.5; mm
